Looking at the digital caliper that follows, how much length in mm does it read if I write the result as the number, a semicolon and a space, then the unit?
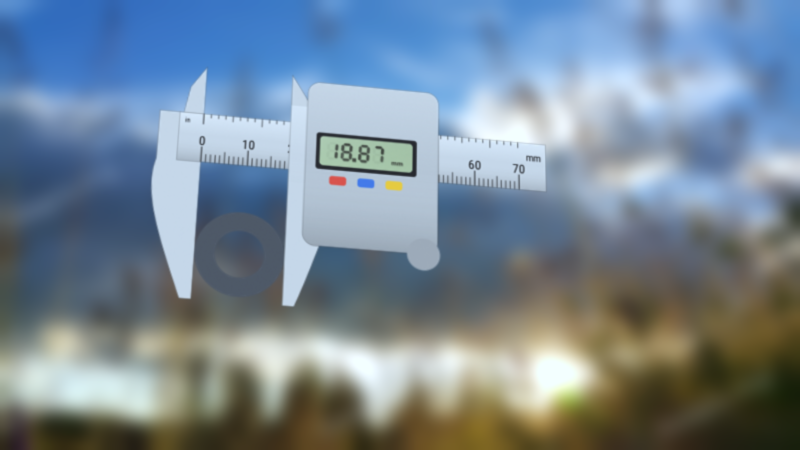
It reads 18.87; mm
